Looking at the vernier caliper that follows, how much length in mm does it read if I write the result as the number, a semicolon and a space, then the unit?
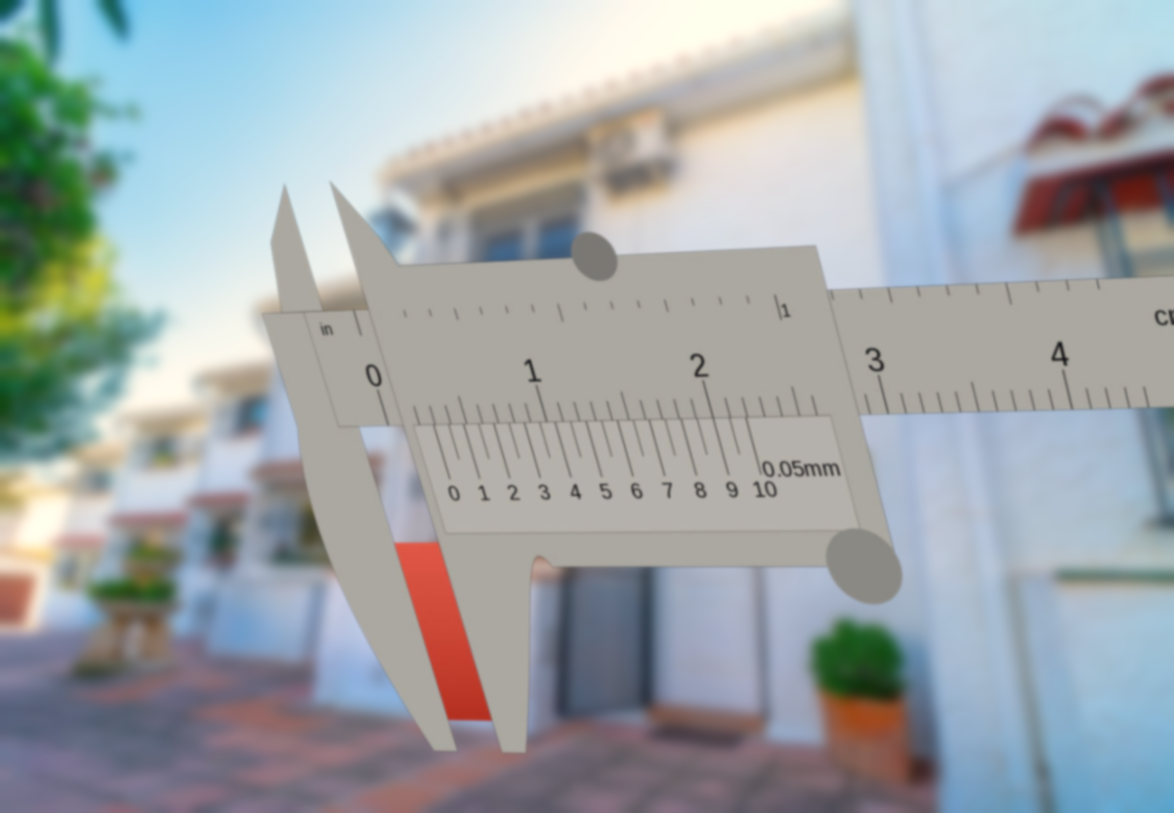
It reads 2.9; mm
